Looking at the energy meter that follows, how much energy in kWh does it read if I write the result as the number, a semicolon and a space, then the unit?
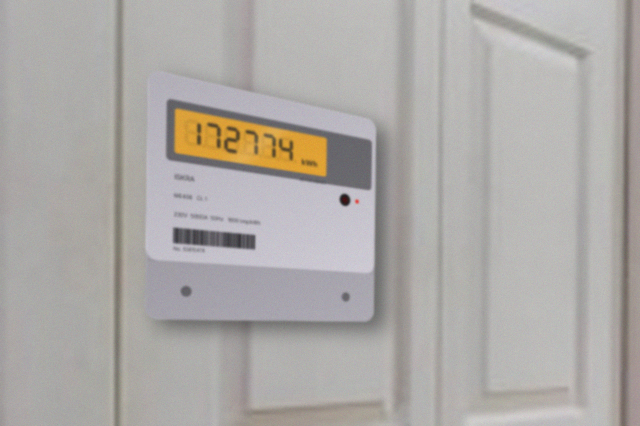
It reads 172774; kWh
